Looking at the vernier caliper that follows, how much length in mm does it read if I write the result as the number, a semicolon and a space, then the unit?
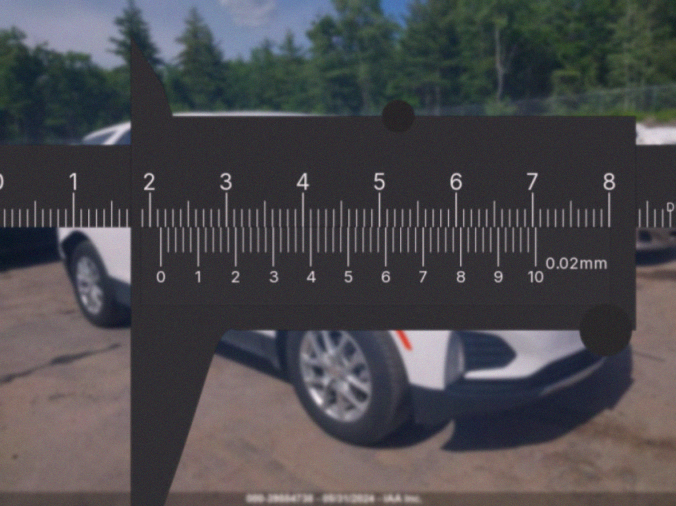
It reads 21.4; mm
